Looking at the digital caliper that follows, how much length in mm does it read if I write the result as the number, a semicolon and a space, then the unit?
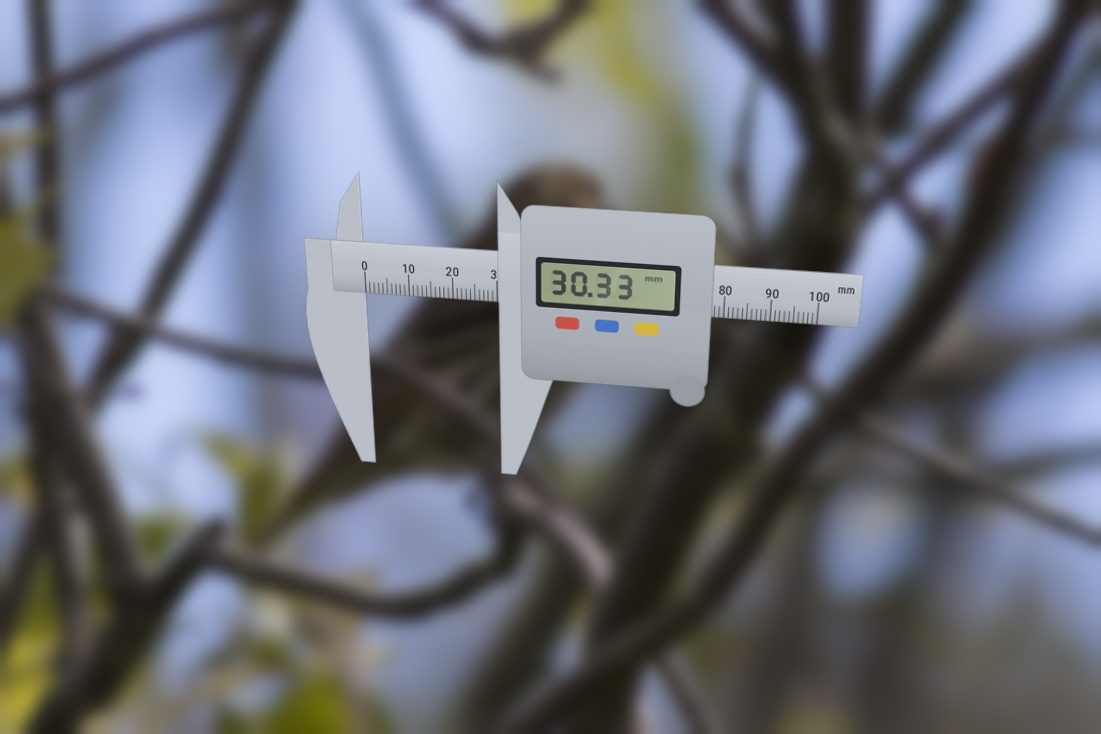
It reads 30.33; mm
